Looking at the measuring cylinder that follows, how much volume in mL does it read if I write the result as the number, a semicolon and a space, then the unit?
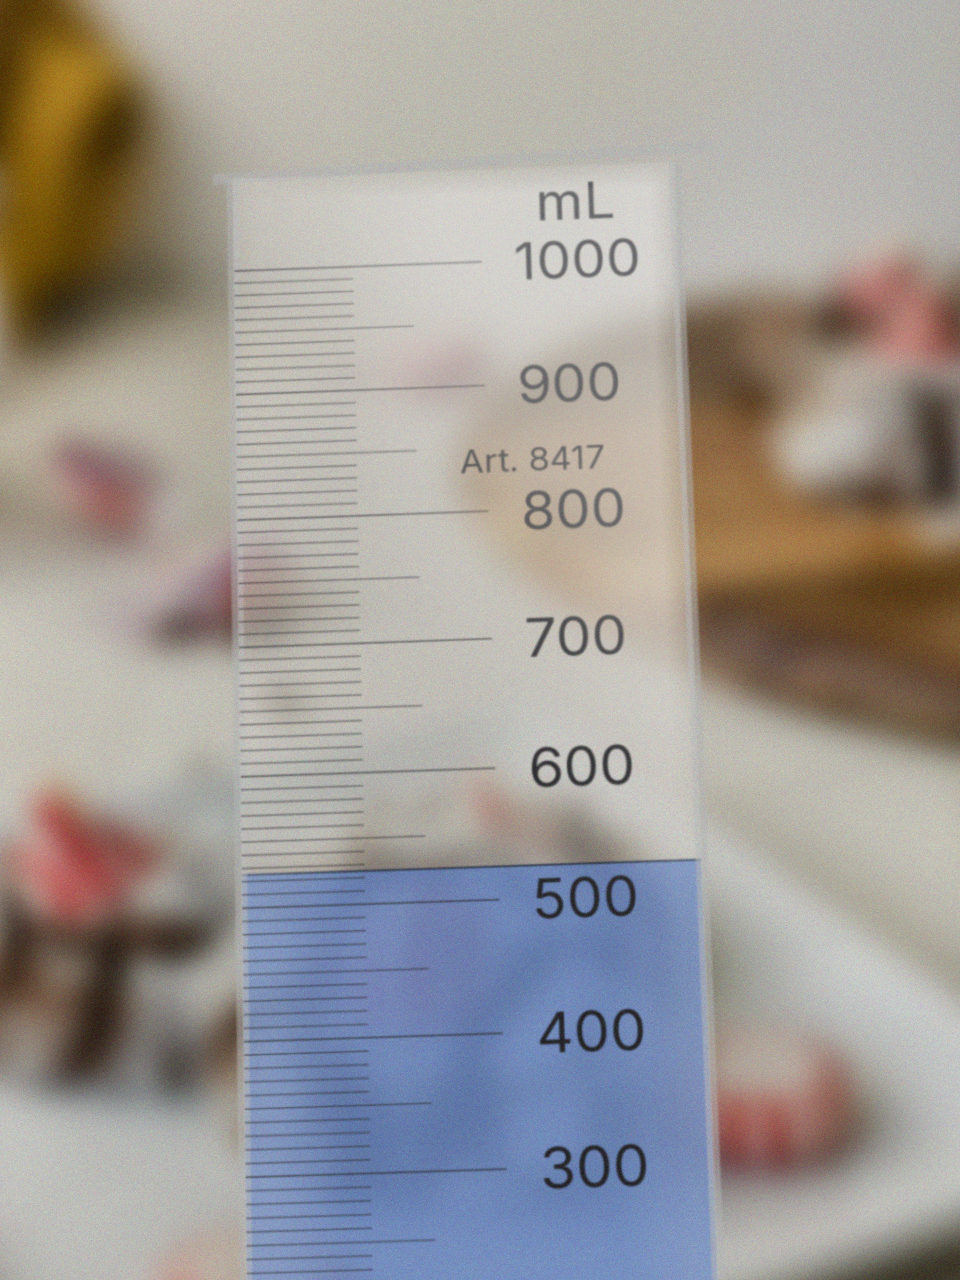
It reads 525; mL
